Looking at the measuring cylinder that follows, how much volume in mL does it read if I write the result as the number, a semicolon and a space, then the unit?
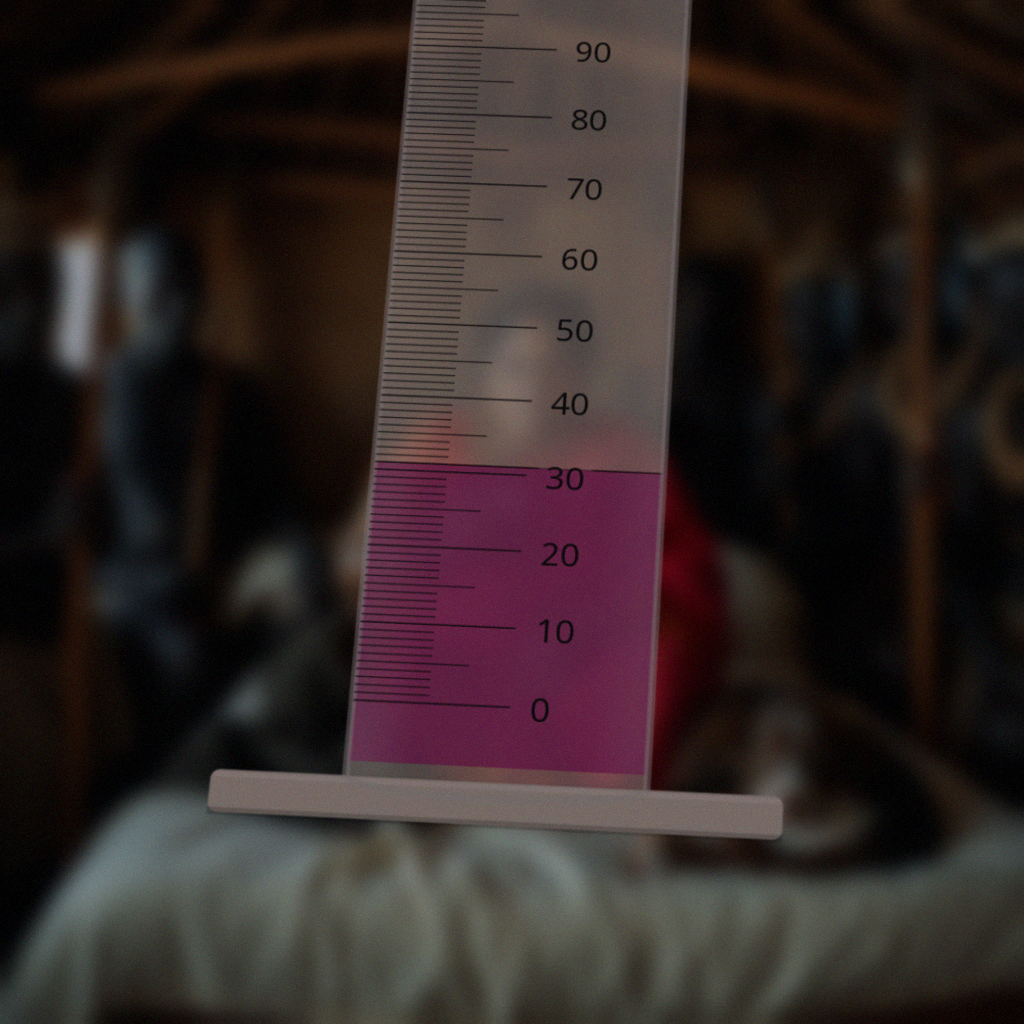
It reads 31; mL
